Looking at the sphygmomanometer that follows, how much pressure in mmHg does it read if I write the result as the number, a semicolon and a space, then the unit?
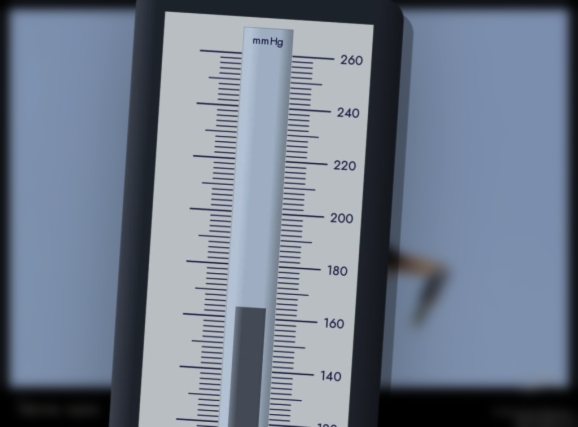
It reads 164; mmHg
